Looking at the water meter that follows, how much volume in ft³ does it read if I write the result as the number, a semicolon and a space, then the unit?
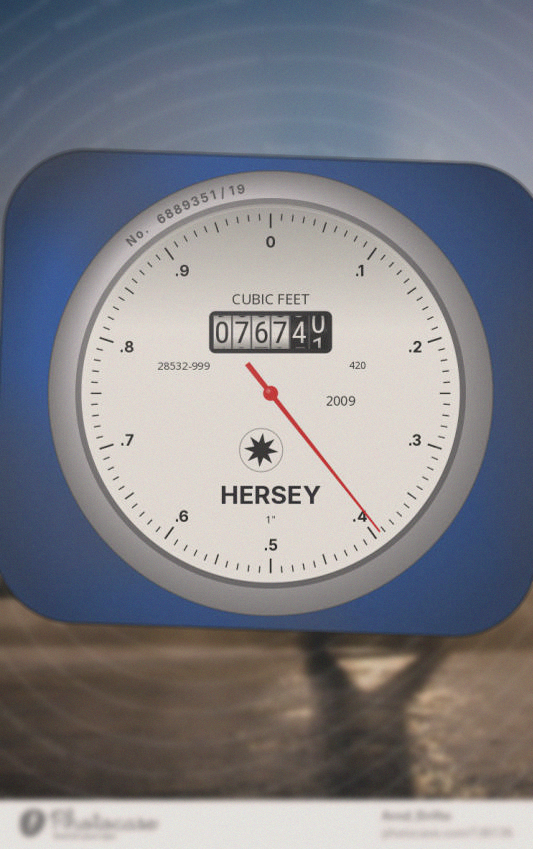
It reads 76740.39; ft³
